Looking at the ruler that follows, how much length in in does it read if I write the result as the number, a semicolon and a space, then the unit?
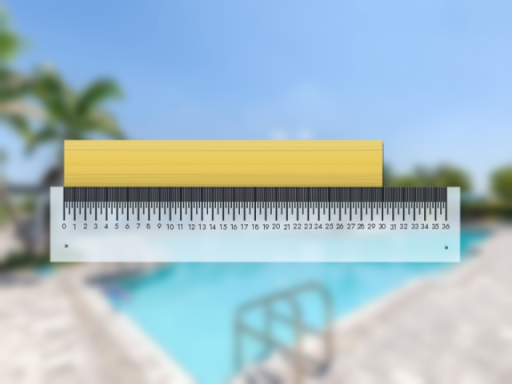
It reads 30; in
